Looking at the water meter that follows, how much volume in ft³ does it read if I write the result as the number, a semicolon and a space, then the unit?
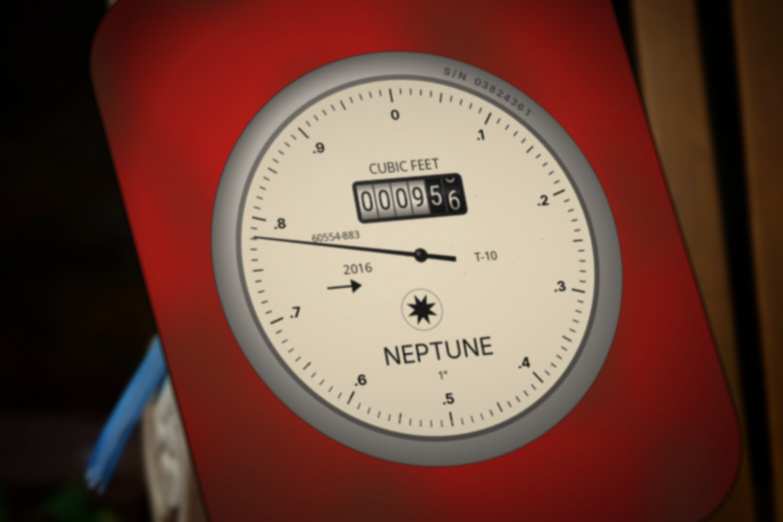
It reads 955.78; ft³
